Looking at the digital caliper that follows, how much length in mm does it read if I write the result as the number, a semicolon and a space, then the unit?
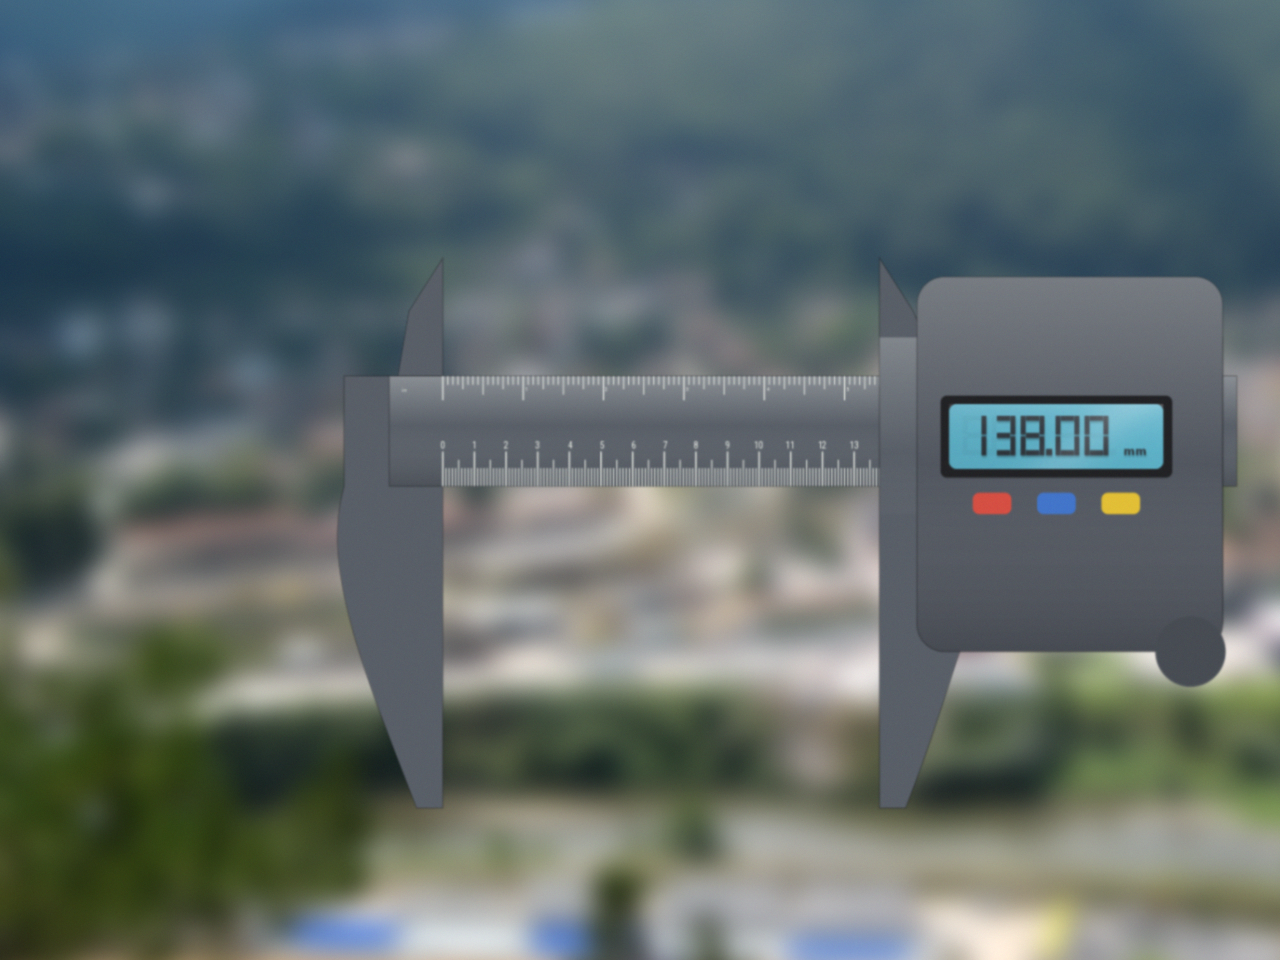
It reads 138.00; mm
